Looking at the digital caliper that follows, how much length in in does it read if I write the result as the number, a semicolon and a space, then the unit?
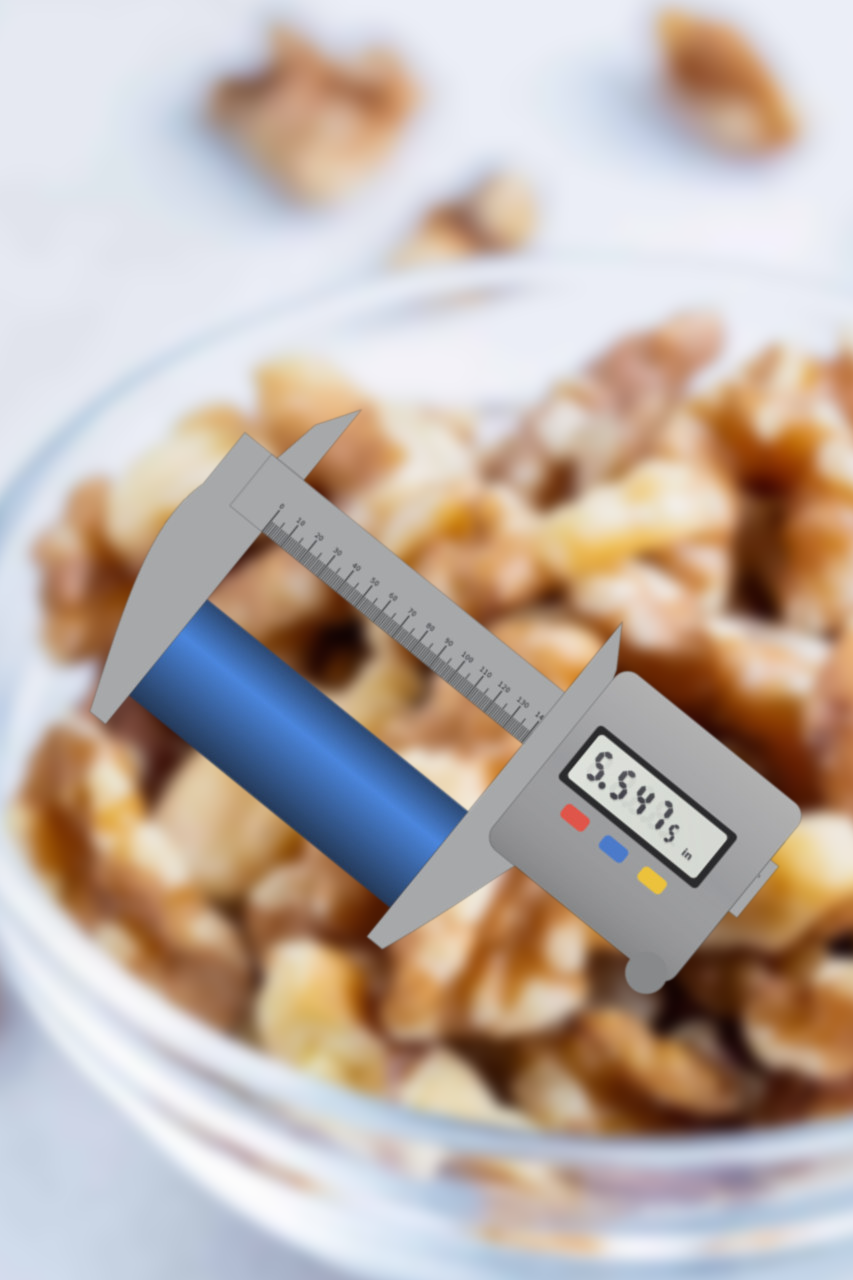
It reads 5.5475; in
